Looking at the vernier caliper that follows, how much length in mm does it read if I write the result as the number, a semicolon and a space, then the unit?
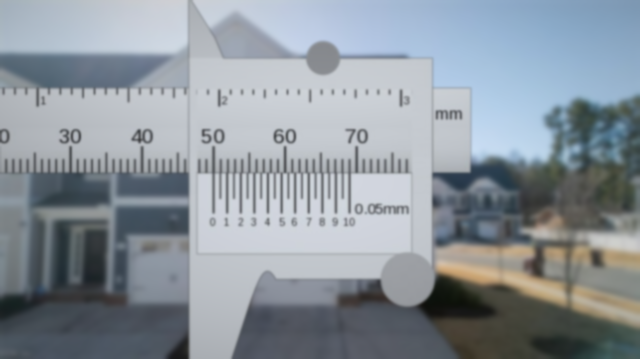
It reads 50.0; mm
